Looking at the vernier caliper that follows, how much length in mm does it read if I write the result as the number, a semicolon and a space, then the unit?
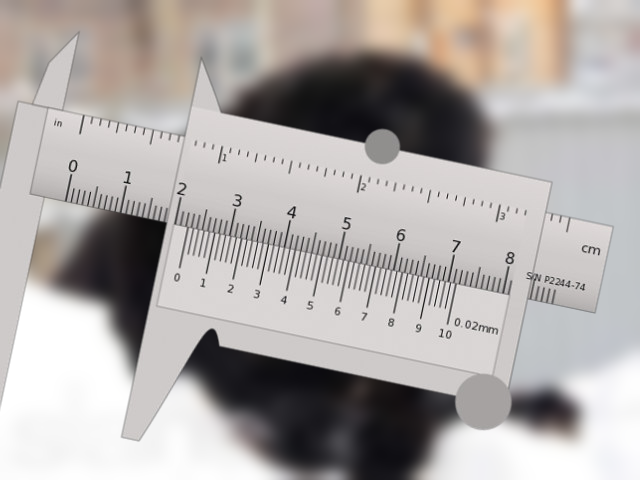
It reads 22.4; mm
